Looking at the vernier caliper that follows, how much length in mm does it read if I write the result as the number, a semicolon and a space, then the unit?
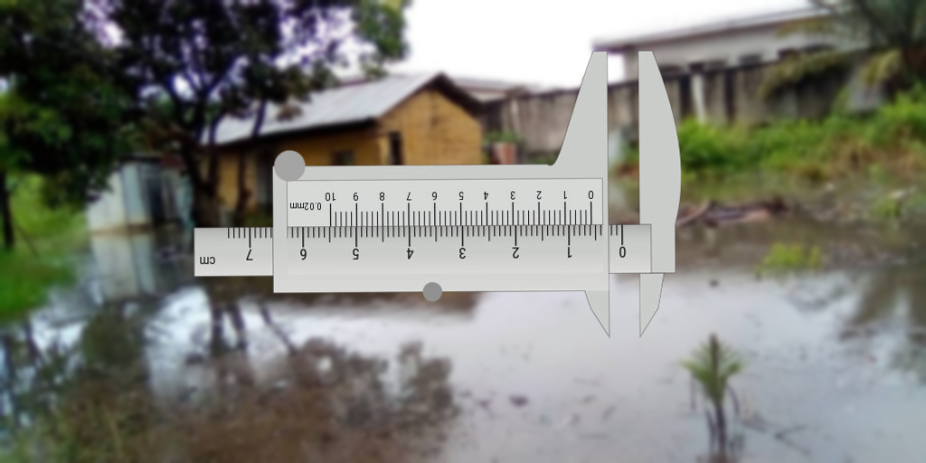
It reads 5.8; mm
